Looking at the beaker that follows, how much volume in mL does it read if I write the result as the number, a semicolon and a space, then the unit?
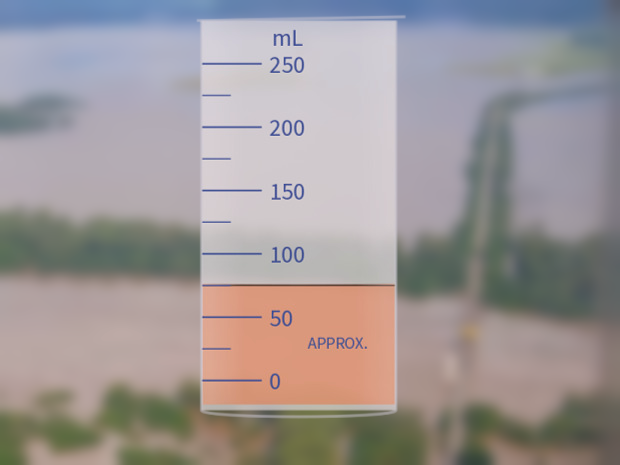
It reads 75; mL
